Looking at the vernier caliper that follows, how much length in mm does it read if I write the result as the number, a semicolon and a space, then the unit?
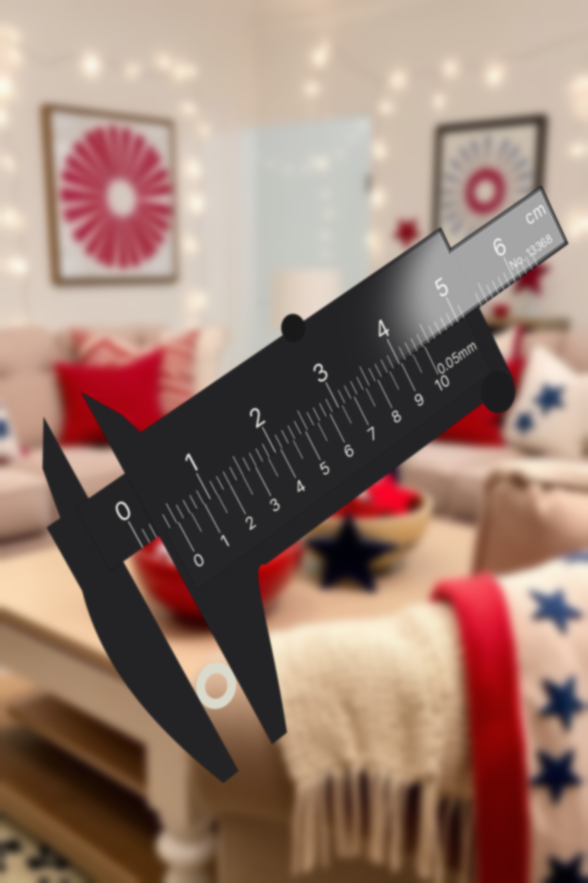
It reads 5.2; mm
